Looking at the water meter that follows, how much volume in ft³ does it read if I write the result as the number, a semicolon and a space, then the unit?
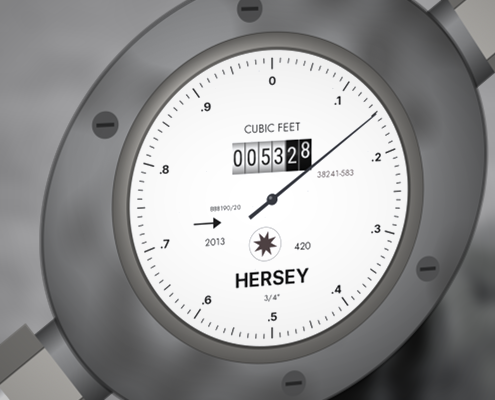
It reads 5328.15; ft³
